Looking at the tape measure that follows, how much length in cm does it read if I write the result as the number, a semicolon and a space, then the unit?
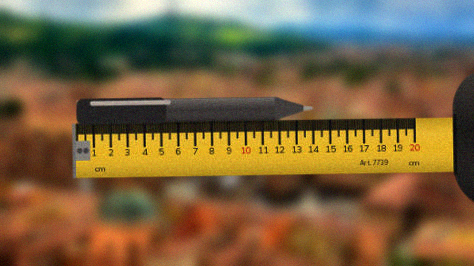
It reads 14; cm
